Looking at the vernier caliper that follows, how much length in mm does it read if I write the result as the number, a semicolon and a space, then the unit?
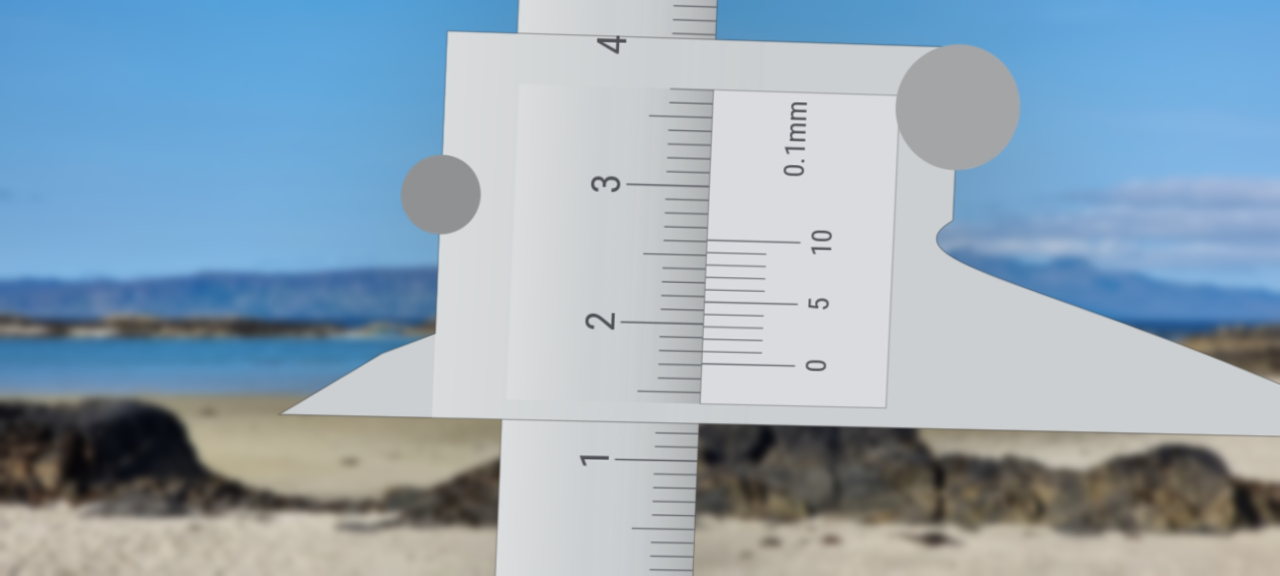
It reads 17.1; mm
